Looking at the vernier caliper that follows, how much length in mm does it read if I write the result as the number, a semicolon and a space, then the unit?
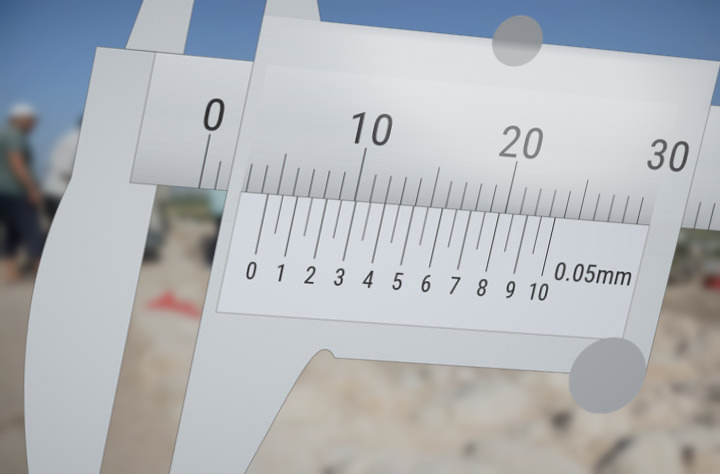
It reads 4.4; mm
